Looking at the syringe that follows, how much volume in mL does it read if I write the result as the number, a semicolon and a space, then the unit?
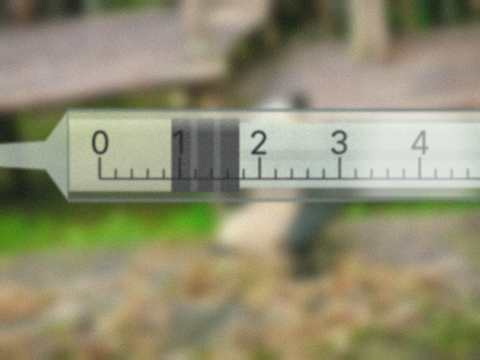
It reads 0.9; mL
